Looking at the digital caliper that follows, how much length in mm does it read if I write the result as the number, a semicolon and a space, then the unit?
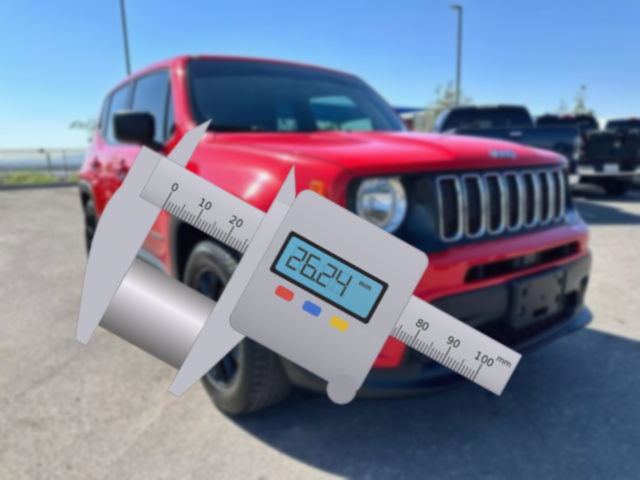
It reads 26.24; mm
